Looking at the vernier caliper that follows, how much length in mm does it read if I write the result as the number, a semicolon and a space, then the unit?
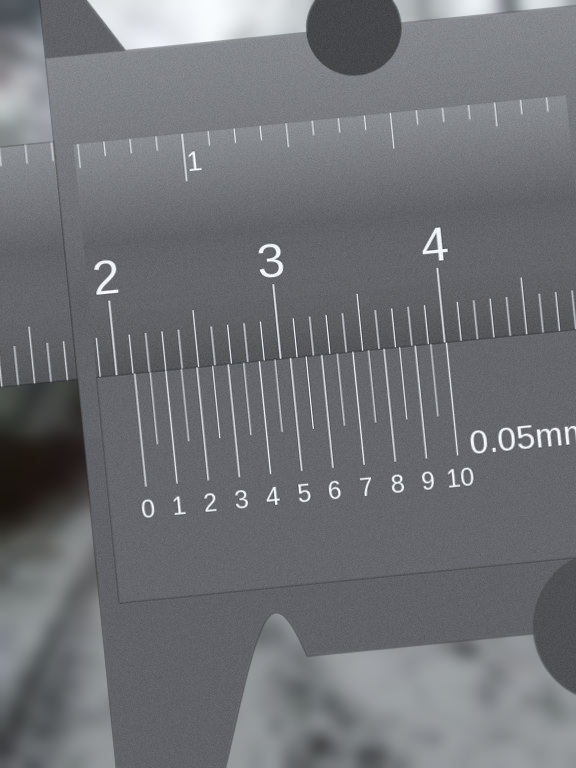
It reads 21.1; mm
